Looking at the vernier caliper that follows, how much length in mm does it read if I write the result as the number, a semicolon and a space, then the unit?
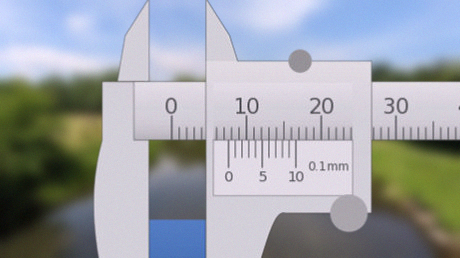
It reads 7.6; mm
